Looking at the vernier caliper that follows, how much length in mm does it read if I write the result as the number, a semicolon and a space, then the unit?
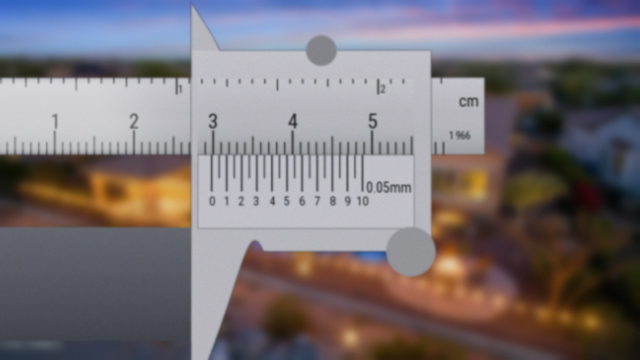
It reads 29.8; mm
